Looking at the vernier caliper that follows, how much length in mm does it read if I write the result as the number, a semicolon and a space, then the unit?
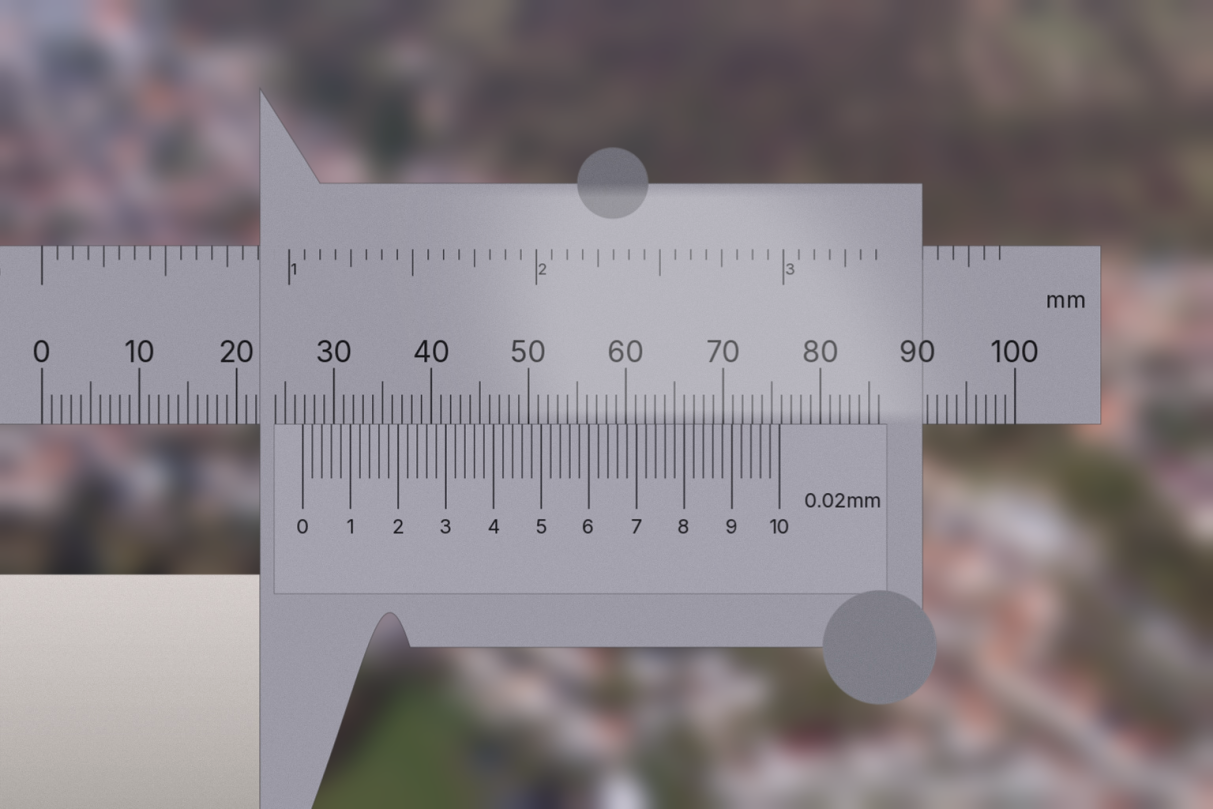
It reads 26.8; mm
